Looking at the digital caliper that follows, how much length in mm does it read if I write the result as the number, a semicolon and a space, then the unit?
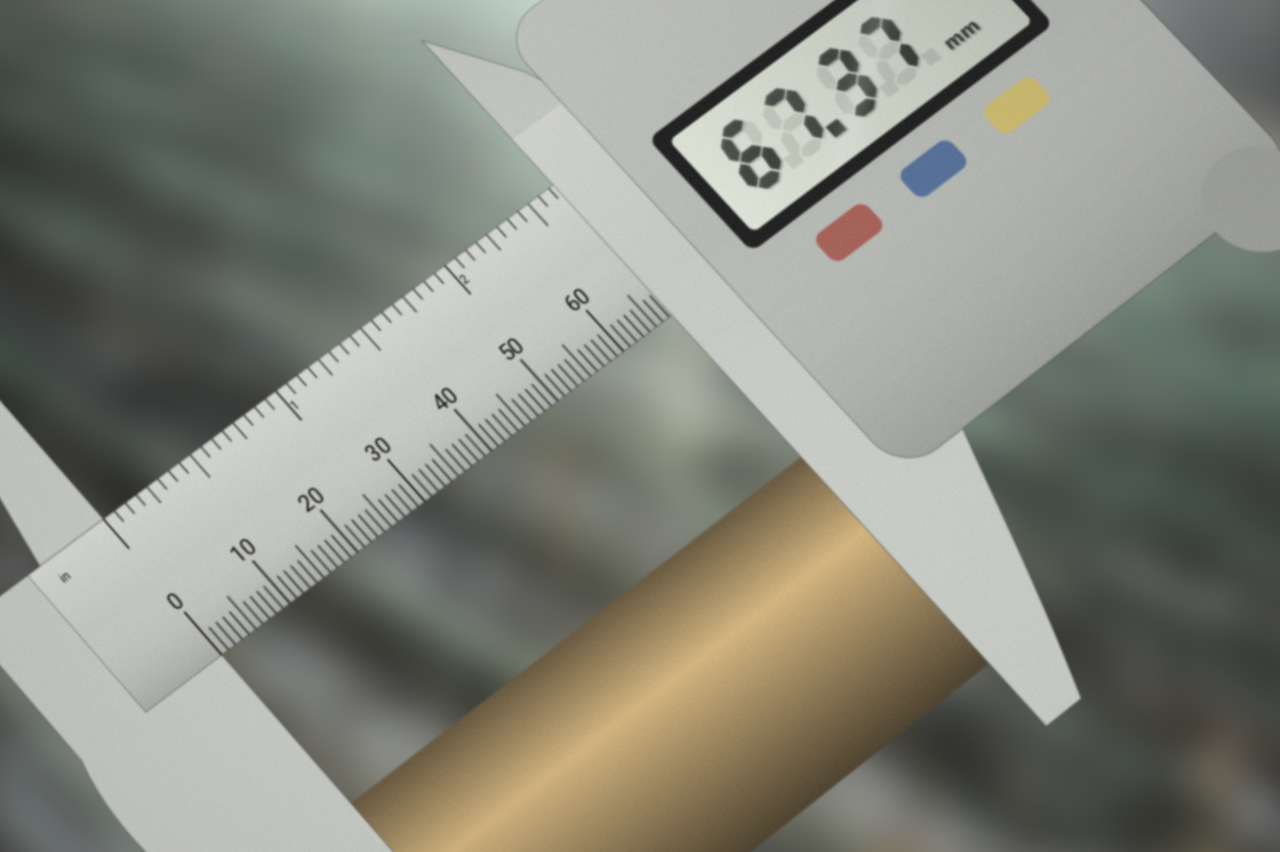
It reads 67.37; mm
